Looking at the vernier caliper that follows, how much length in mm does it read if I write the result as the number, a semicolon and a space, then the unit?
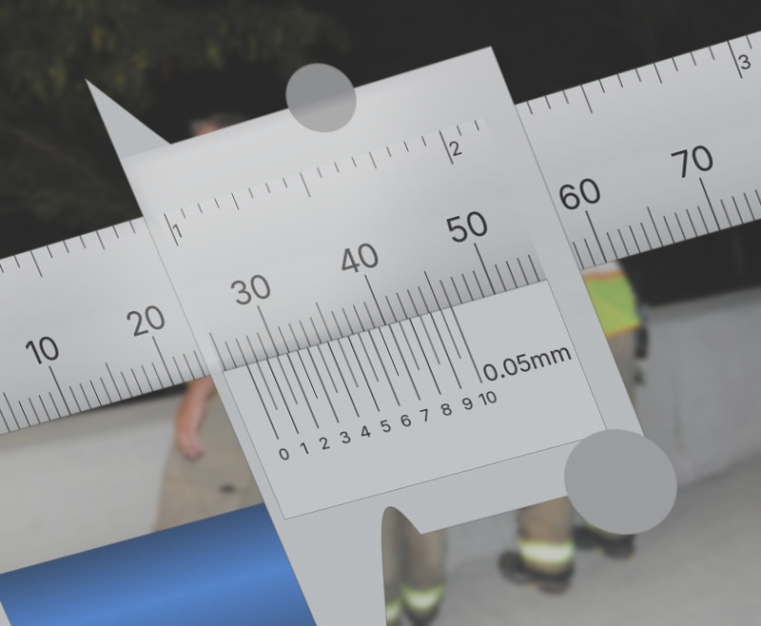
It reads 27.0; mm
